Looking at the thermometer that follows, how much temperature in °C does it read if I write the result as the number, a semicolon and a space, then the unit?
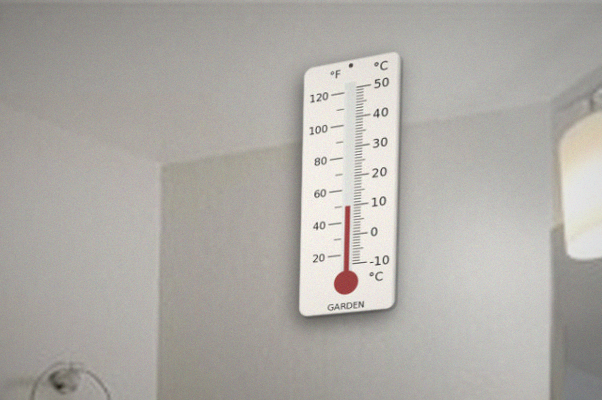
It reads 10; °C
